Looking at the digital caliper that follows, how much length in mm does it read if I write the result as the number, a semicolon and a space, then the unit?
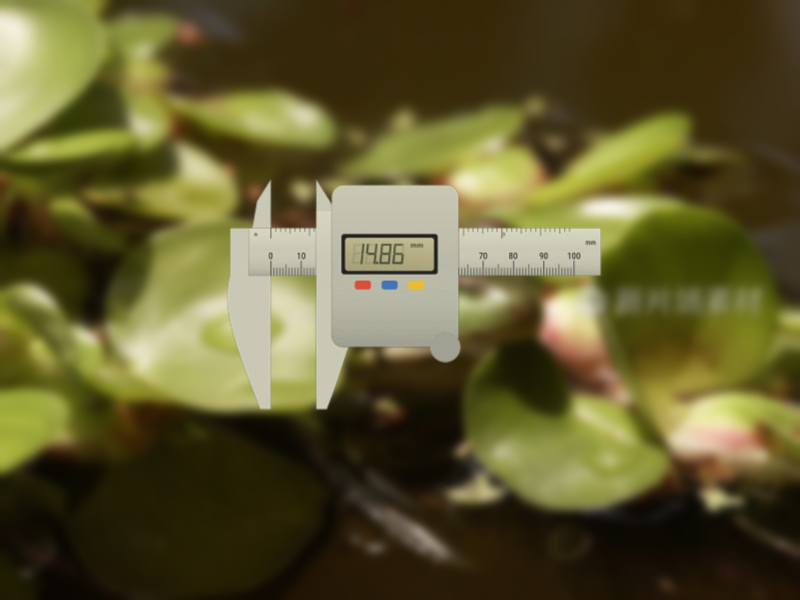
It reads 14.86; mm
